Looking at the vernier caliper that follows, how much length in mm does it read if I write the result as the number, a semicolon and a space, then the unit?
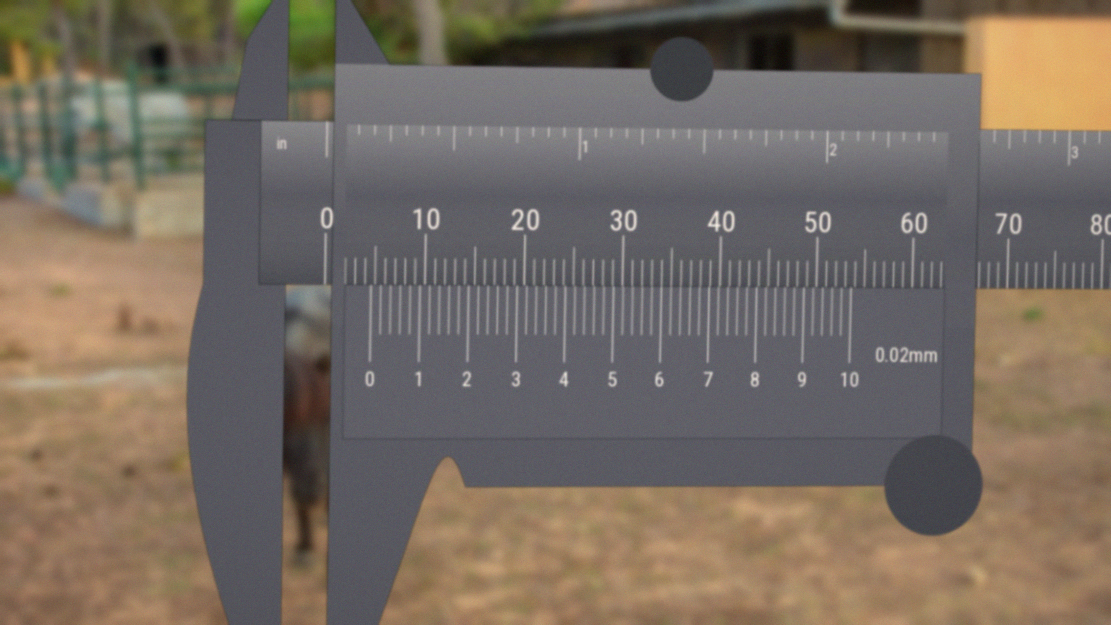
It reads 4.6; mm
